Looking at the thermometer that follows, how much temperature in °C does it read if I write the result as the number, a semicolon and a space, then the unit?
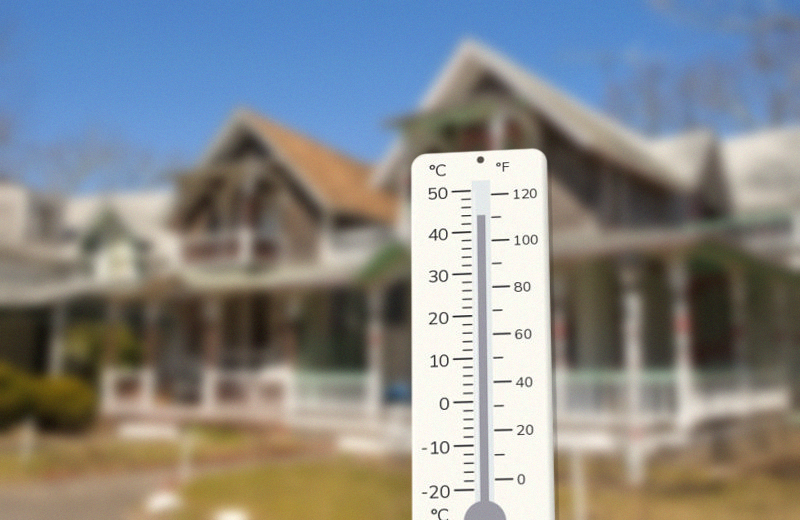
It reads 44; °C
